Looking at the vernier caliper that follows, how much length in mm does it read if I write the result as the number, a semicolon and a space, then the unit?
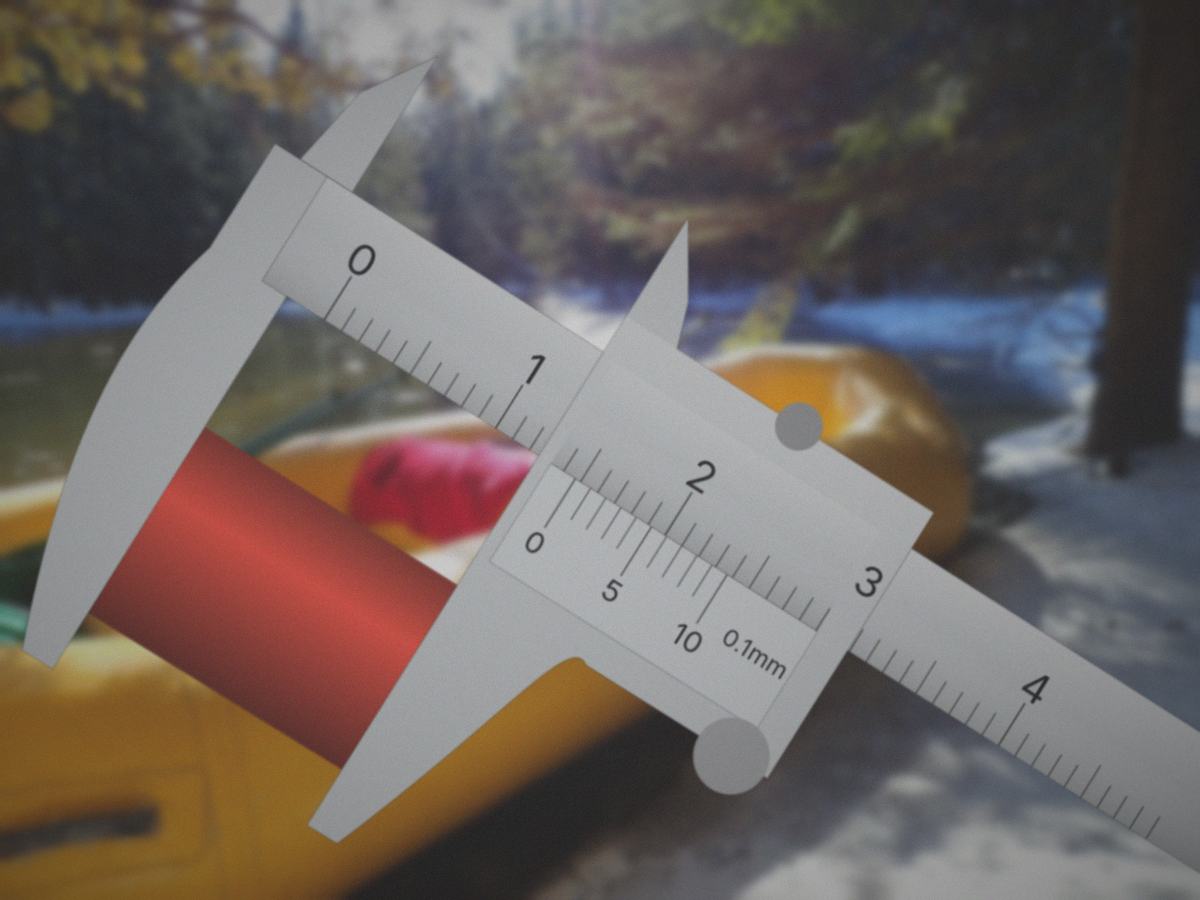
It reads 14.7; mm
